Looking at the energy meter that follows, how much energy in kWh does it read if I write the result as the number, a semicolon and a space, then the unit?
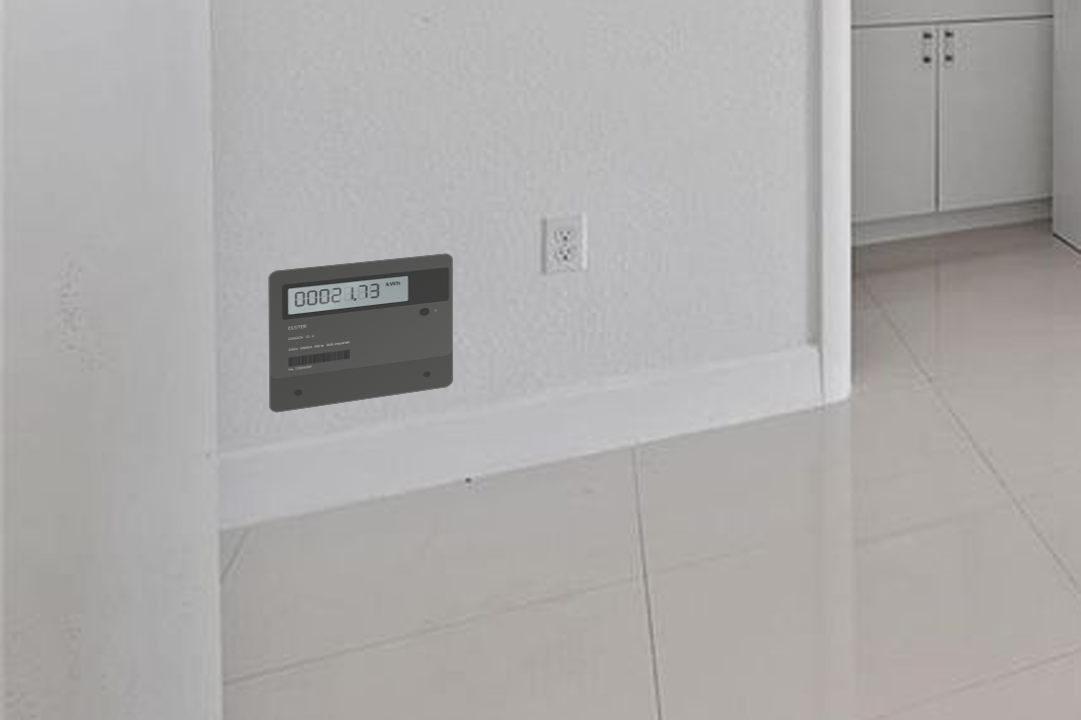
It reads 21.73; kWh
